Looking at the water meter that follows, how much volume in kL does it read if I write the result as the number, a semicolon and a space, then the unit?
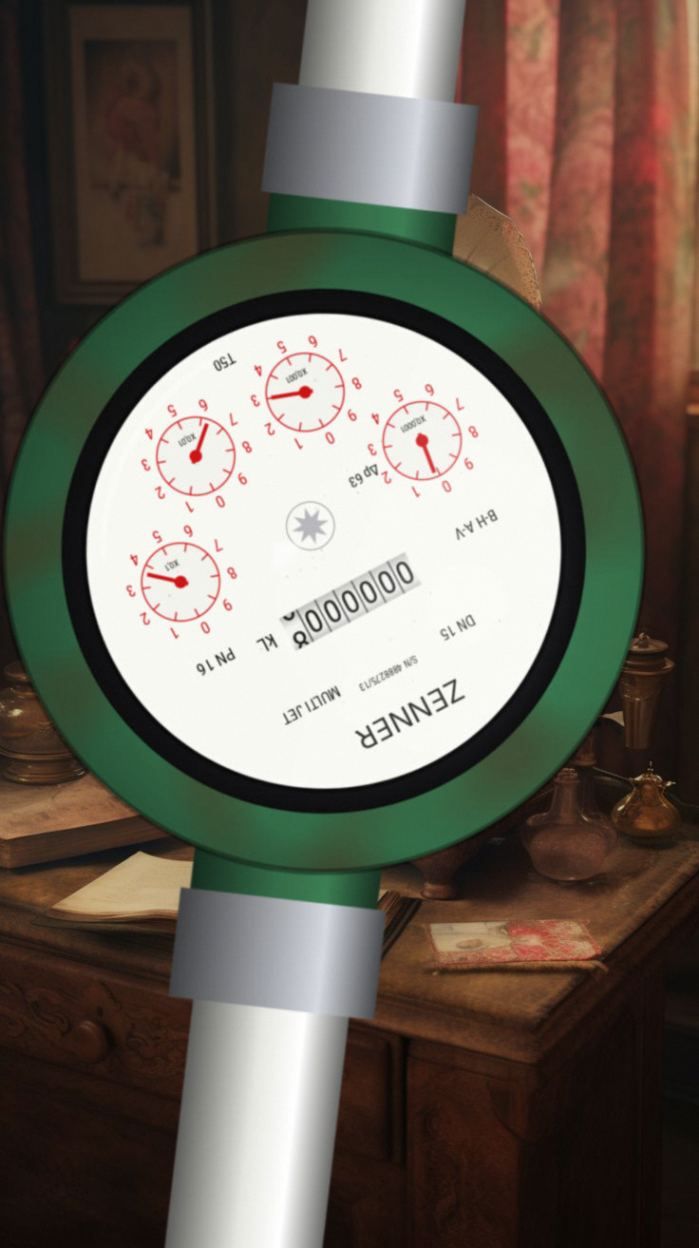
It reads 8.3630; kL
